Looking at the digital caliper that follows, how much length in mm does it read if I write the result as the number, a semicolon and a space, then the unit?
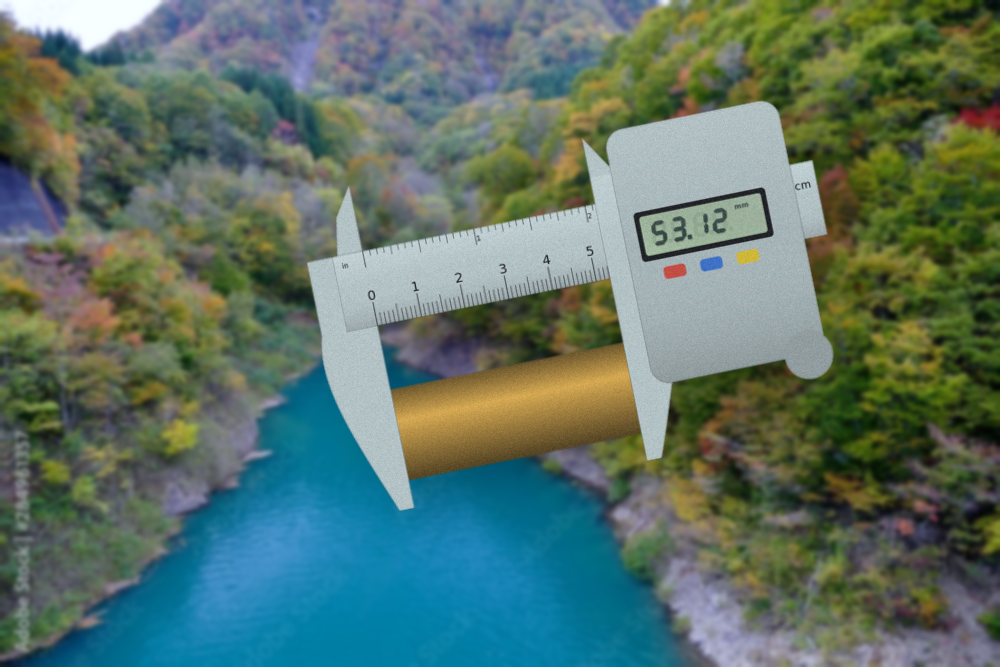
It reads 53.12; mm
